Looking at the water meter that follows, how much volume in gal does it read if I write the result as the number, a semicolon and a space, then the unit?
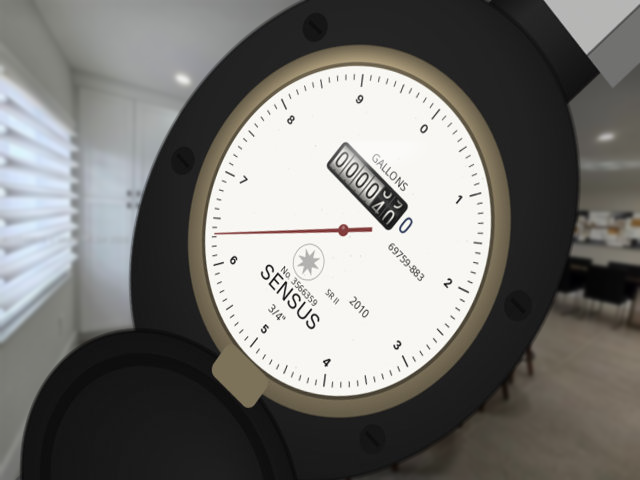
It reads 396.3; gal
